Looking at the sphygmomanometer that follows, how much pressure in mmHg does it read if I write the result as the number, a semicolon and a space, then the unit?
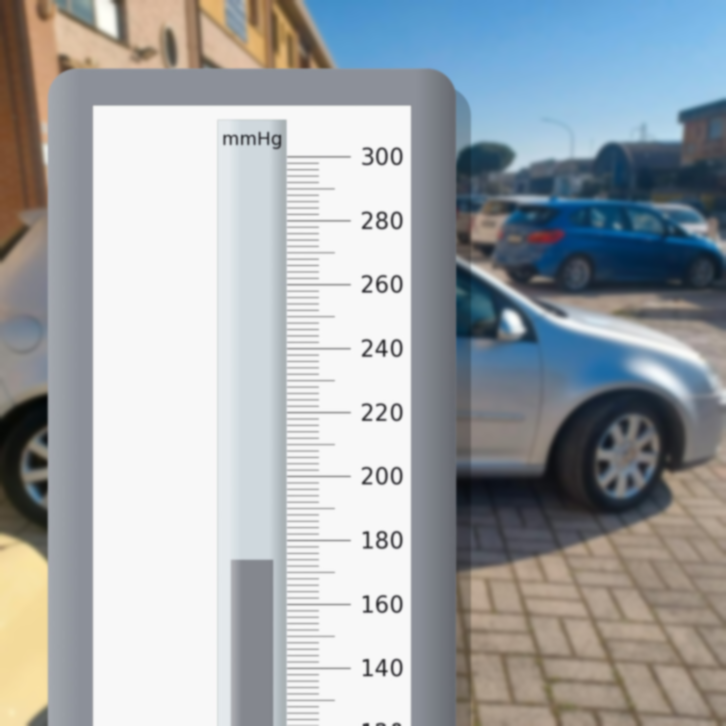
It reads 174; mmHg
